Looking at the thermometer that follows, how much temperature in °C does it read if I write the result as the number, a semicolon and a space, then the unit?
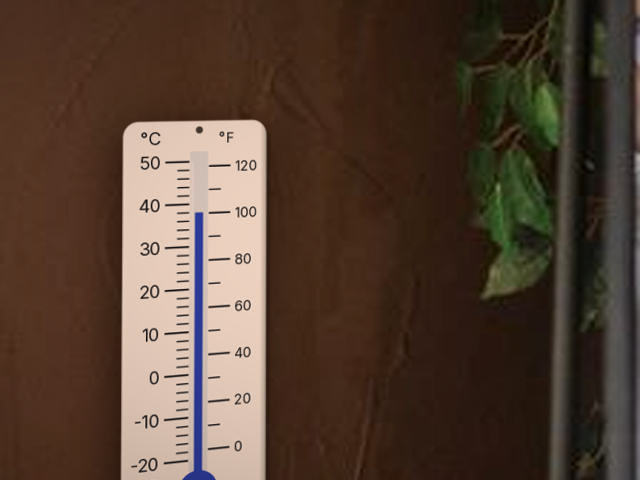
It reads 38; °C
